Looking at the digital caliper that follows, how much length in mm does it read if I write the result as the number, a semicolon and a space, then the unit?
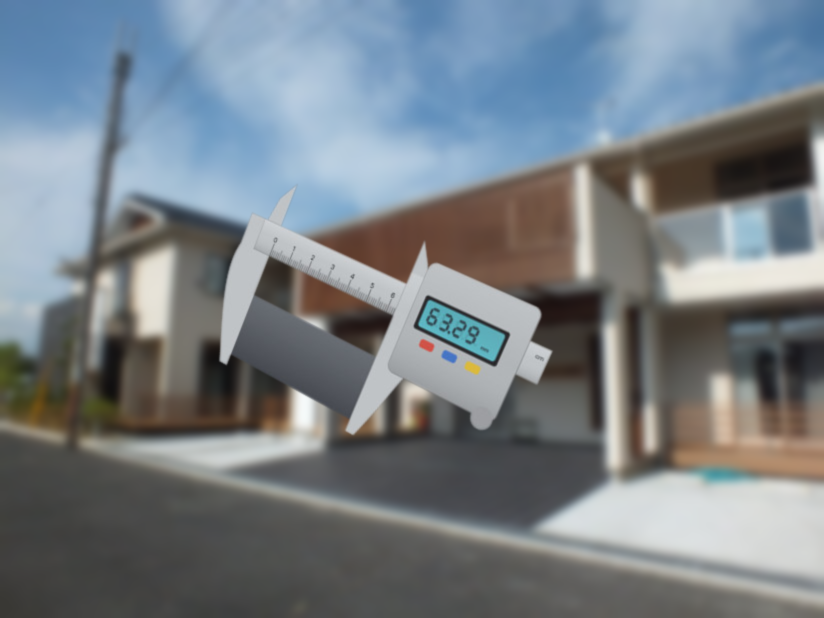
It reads 63.29; mm
